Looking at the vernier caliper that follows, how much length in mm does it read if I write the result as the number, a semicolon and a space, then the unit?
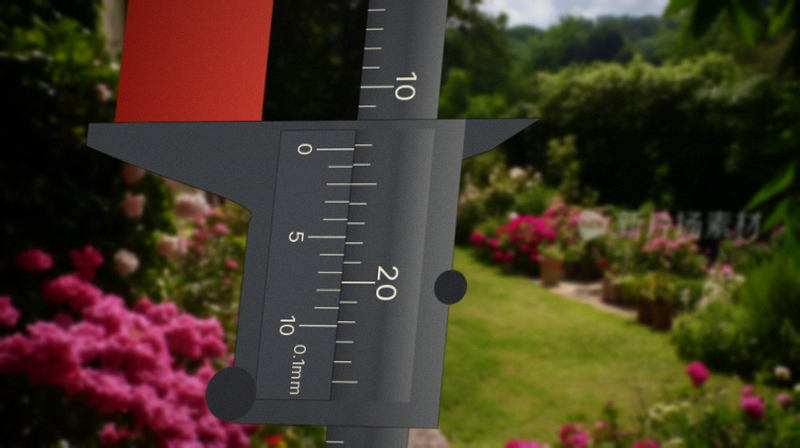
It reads 13.2; mm
